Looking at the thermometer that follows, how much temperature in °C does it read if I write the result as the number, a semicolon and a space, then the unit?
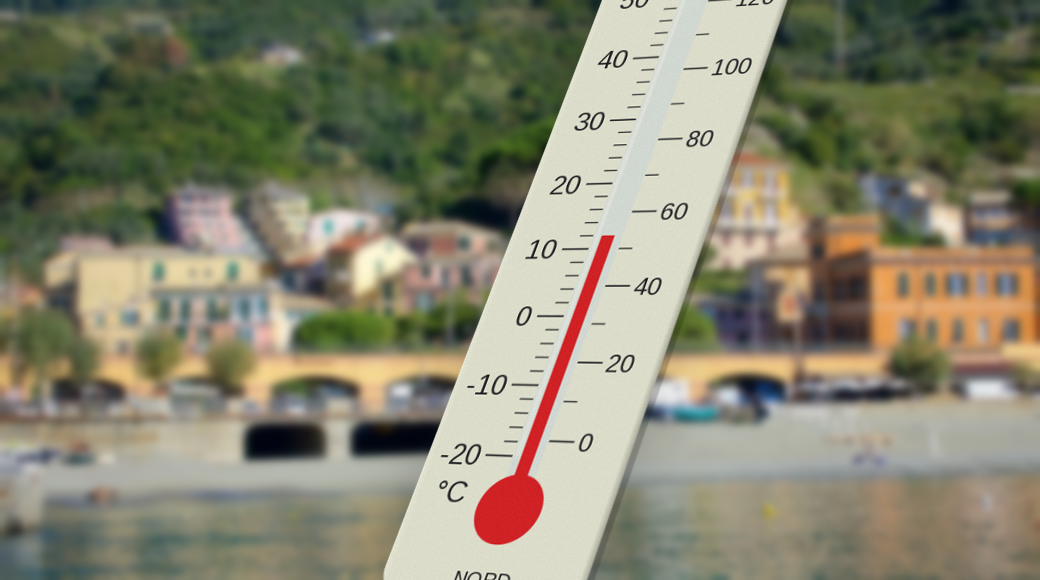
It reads 12; °C
